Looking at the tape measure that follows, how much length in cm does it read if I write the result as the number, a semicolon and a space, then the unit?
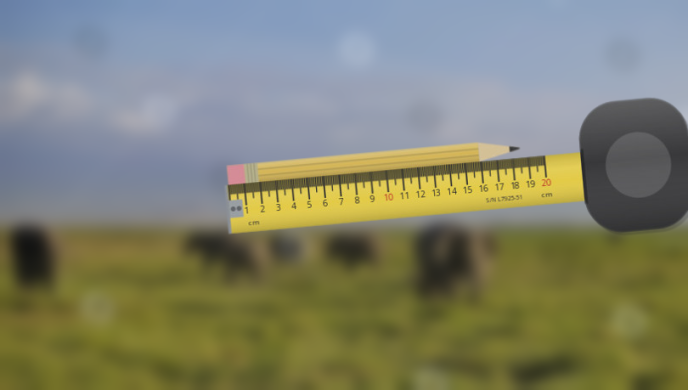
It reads 18.5; cm
